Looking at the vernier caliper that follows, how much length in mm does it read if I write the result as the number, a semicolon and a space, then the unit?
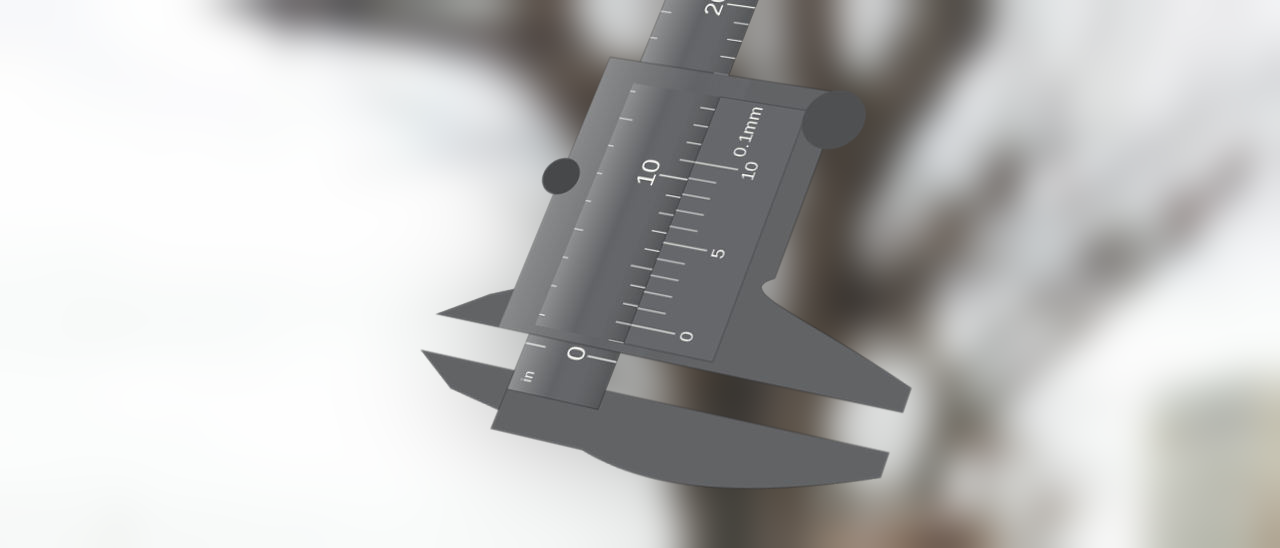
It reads 2.0; mm
